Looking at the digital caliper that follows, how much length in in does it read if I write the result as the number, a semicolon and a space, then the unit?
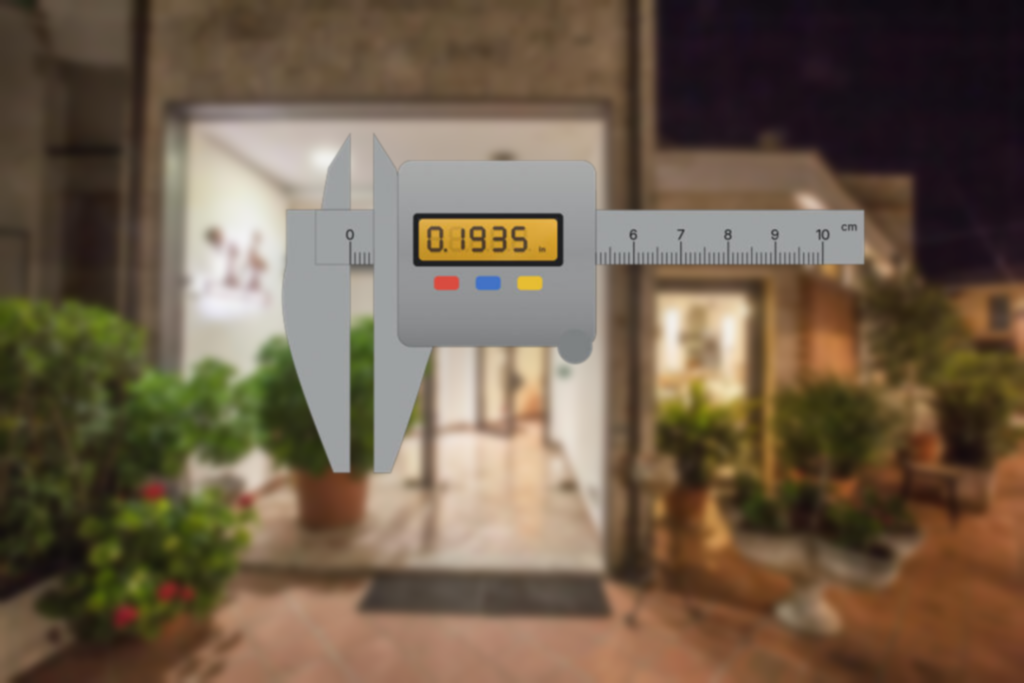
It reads 0.1935; in
